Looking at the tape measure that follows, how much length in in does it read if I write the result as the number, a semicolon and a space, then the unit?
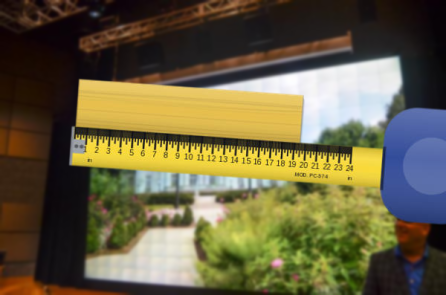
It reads 19.5; in
